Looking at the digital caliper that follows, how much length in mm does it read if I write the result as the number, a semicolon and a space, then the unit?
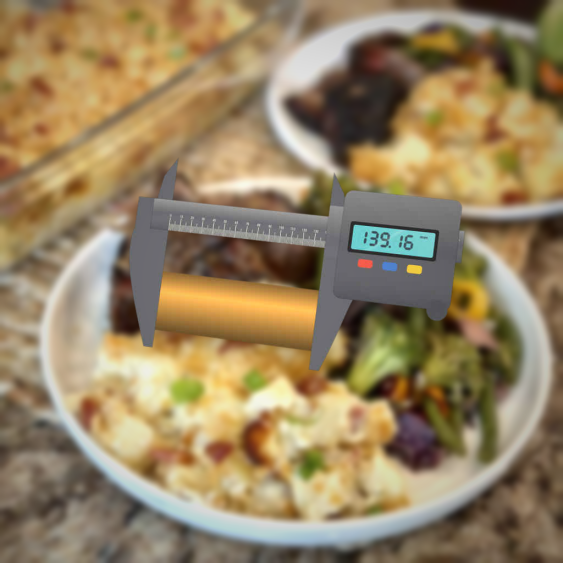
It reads 139.16; mm
